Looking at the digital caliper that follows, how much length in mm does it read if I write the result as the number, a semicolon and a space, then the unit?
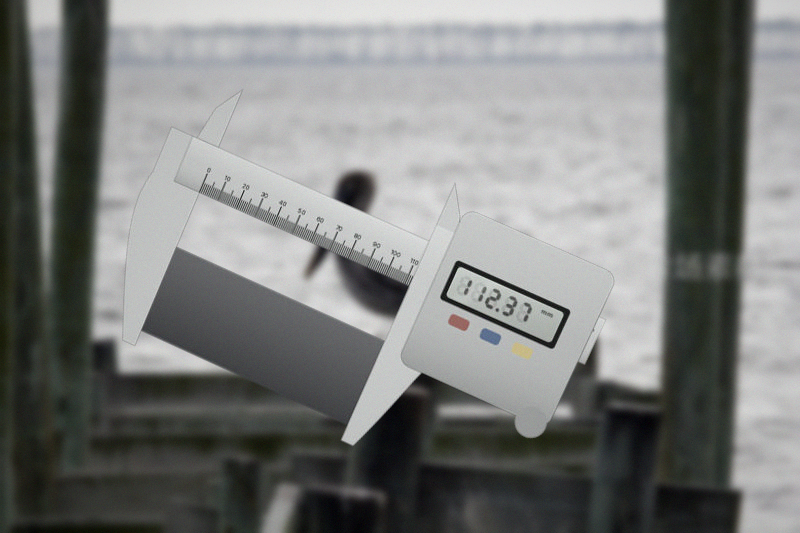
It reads 112.37; mm
